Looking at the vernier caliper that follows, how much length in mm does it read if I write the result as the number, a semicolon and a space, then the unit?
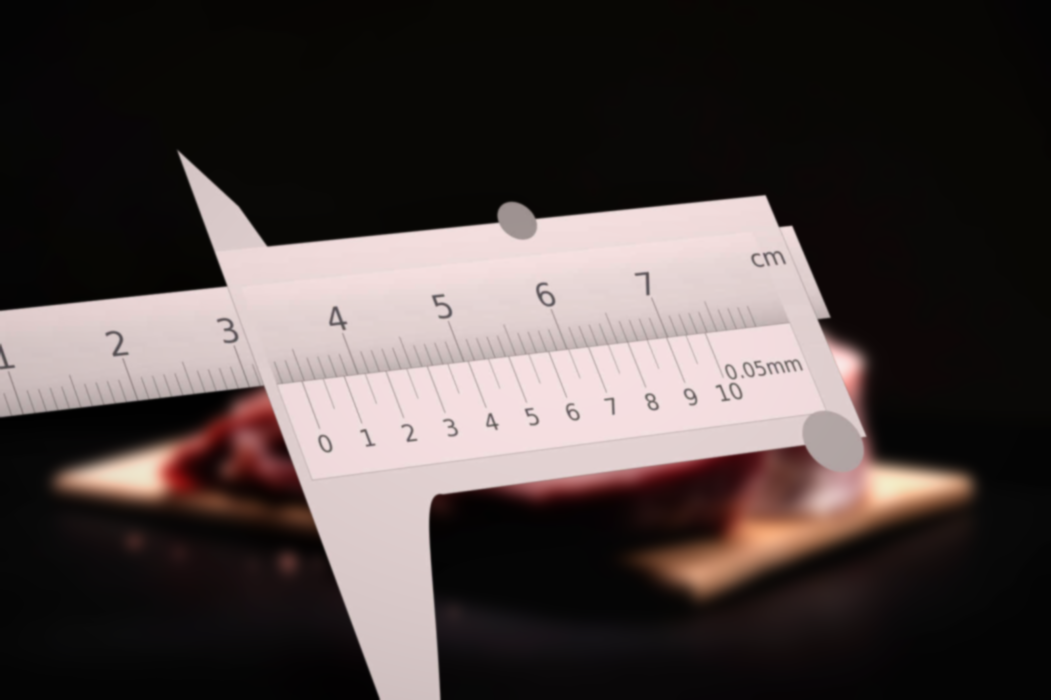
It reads 34.8; mm
